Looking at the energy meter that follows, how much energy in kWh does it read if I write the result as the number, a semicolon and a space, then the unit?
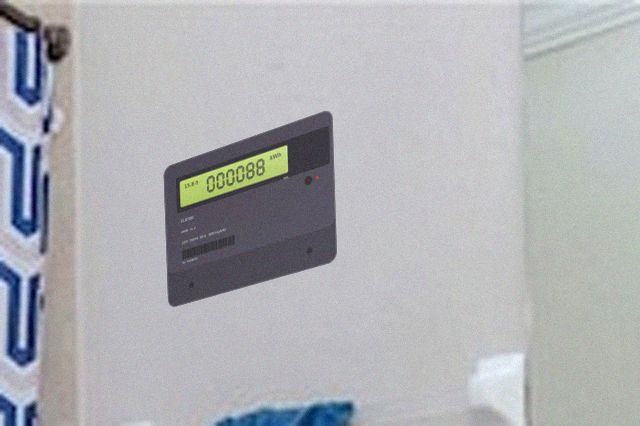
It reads 88; kWh
